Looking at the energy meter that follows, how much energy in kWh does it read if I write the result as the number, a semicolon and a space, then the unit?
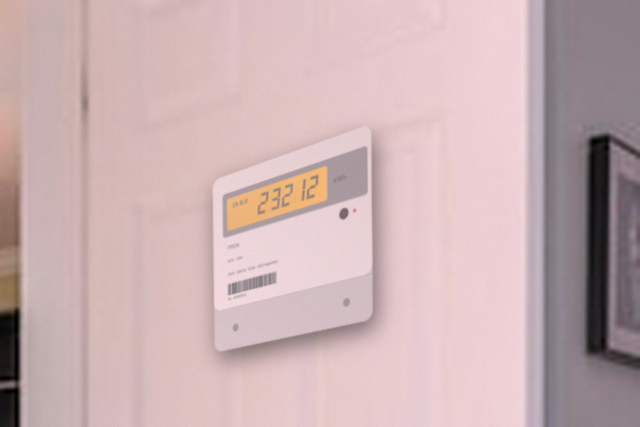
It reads 23212; kWh
